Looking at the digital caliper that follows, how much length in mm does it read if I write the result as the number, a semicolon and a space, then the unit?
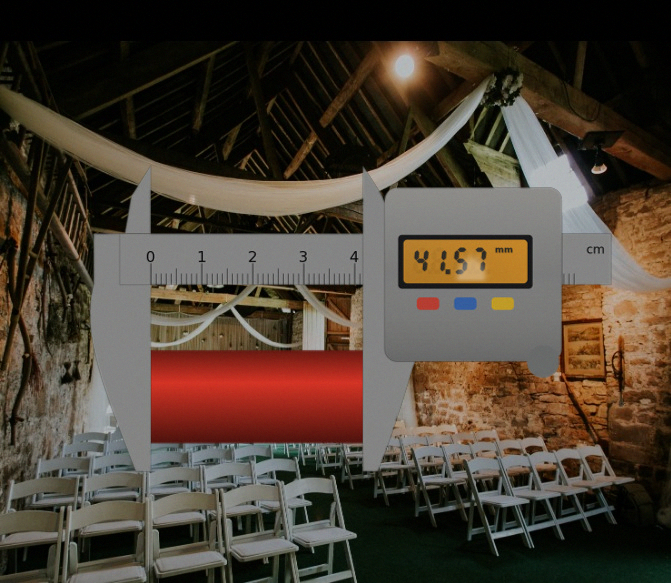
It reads 41.57; mm
